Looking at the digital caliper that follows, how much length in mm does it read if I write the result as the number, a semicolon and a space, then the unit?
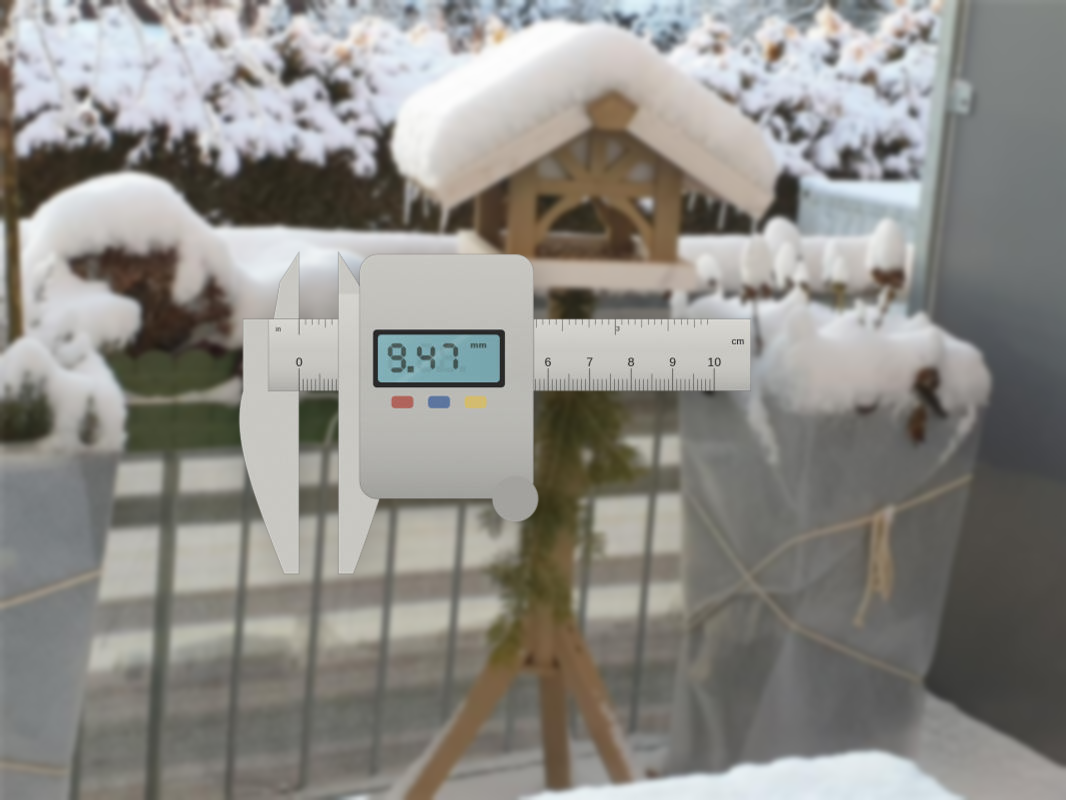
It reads 9.47; mm
